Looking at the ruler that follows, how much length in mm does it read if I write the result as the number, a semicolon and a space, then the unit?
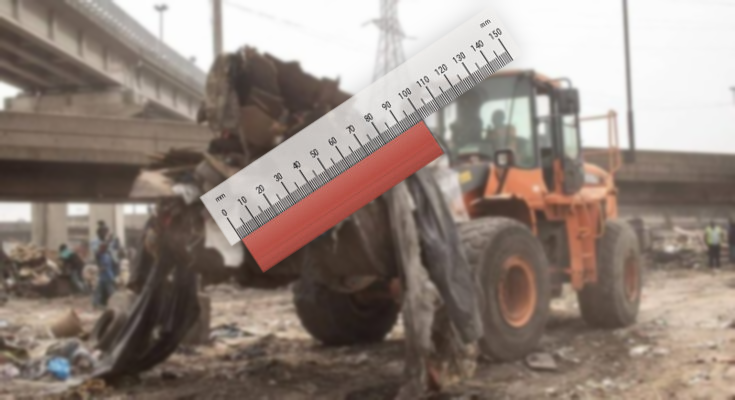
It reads 100; mm
